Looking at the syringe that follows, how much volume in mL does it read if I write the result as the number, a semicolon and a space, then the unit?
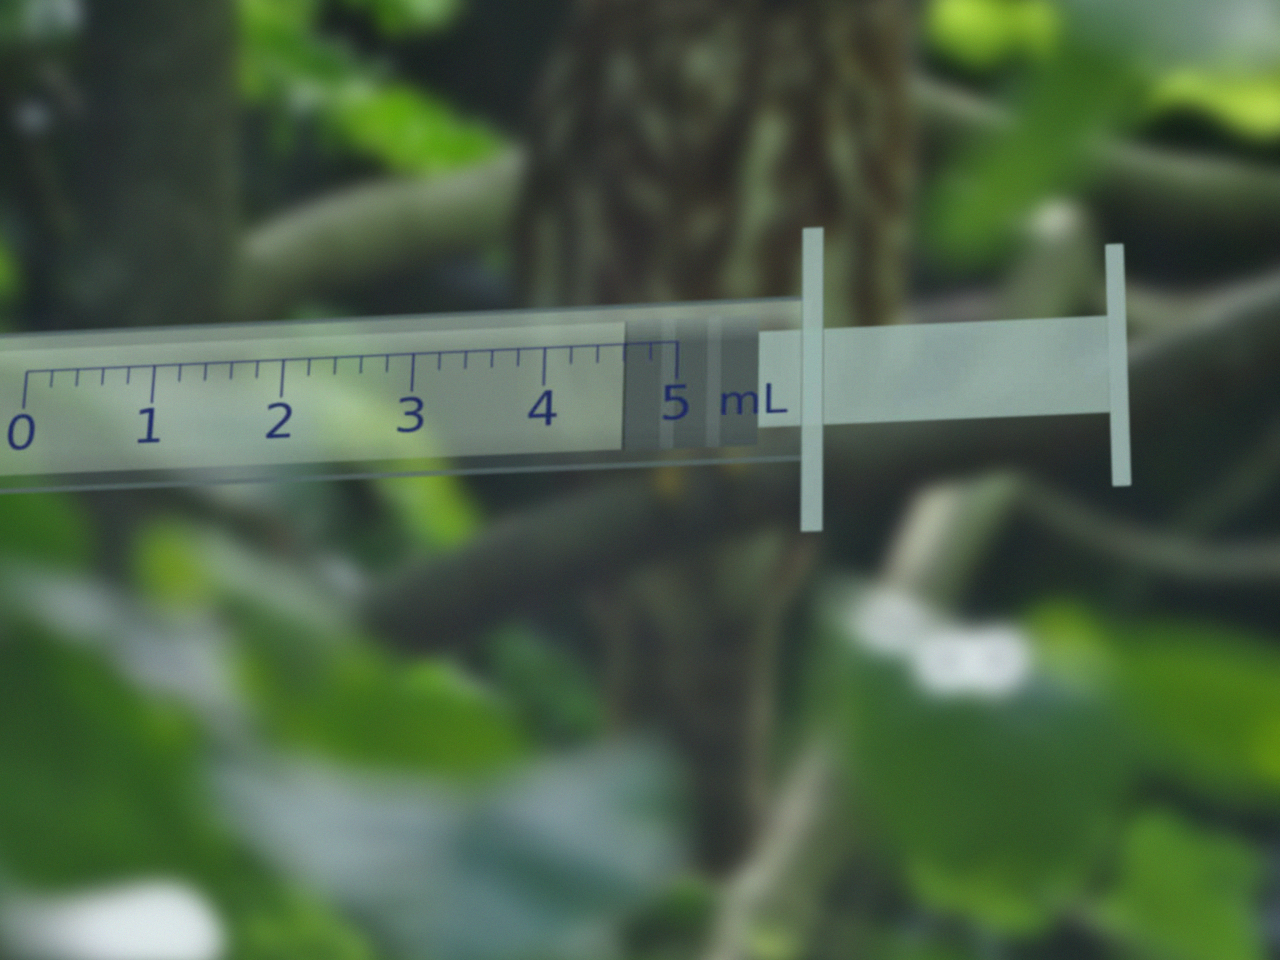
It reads 4.6; mL
